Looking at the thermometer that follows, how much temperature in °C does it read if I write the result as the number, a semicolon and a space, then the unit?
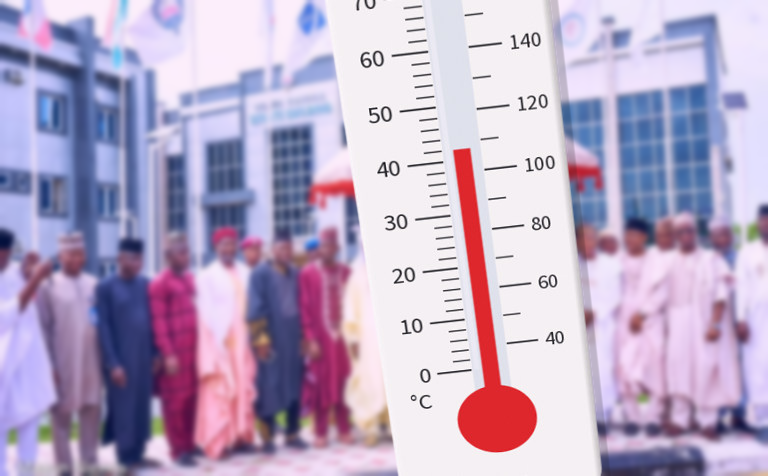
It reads 42; °C
